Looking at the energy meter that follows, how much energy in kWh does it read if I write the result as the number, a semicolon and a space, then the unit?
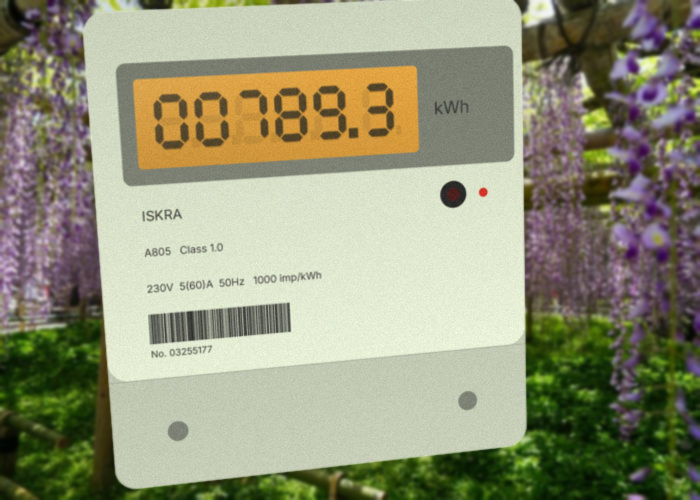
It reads 789.3; kWh
